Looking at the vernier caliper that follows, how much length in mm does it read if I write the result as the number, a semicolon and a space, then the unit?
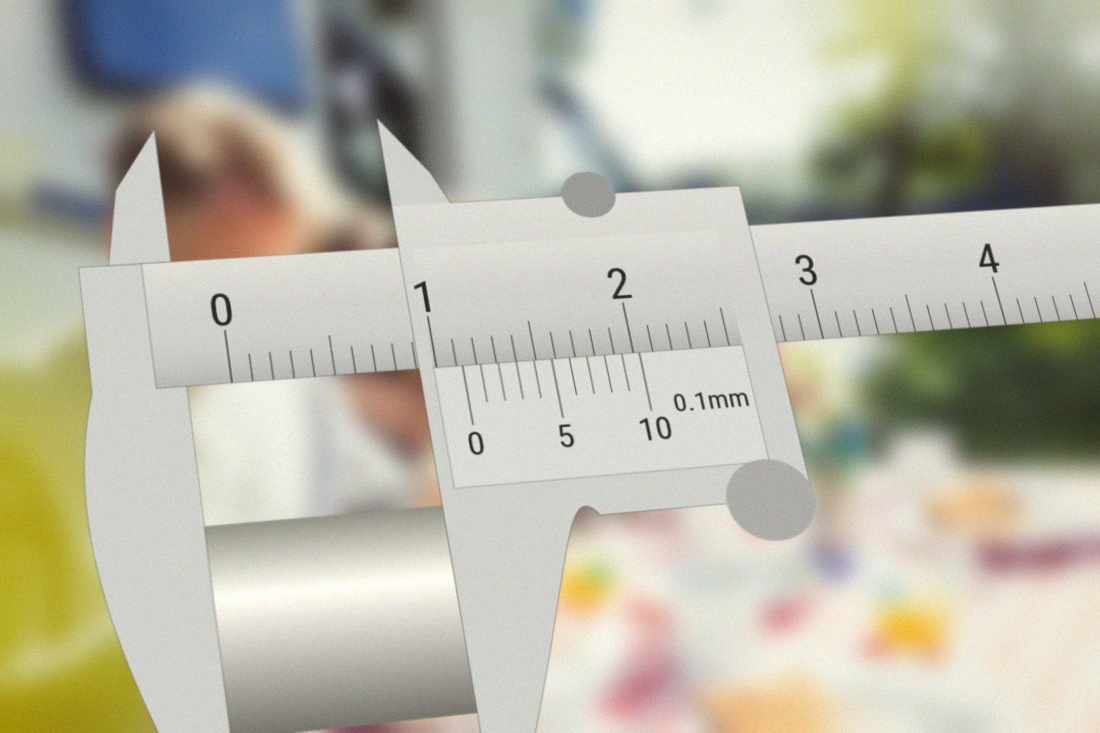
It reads 11.3; mm
